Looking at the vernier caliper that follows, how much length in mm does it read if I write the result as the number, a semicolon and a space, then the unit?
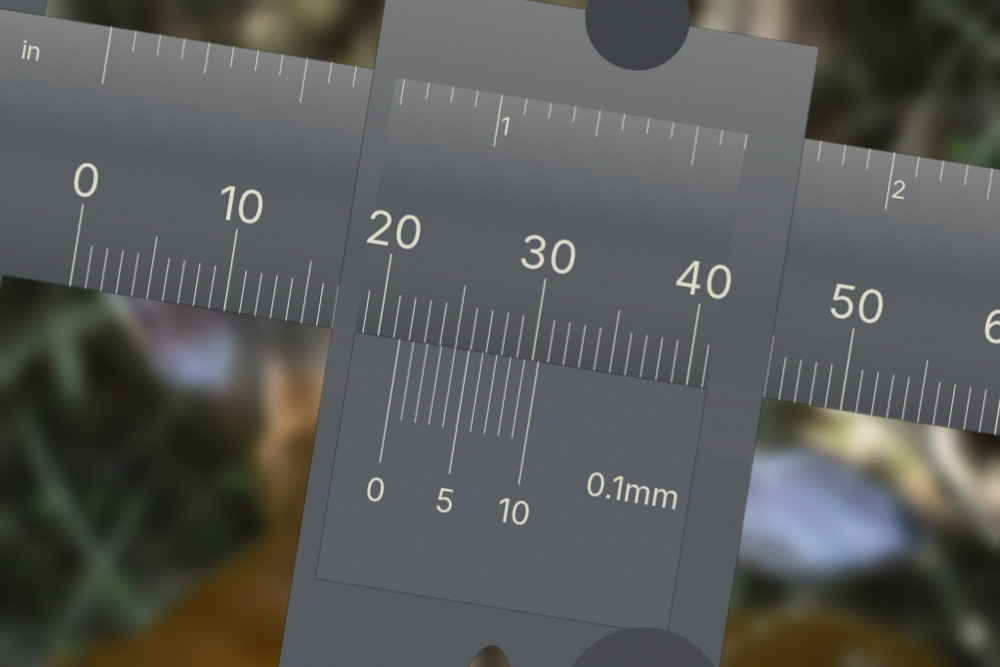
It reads 21.4; mm
